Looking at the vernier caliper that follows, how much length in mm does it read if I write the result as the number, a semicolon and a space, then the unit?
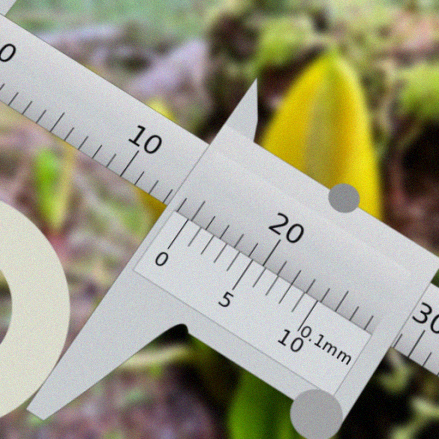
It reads 14.8; mm
